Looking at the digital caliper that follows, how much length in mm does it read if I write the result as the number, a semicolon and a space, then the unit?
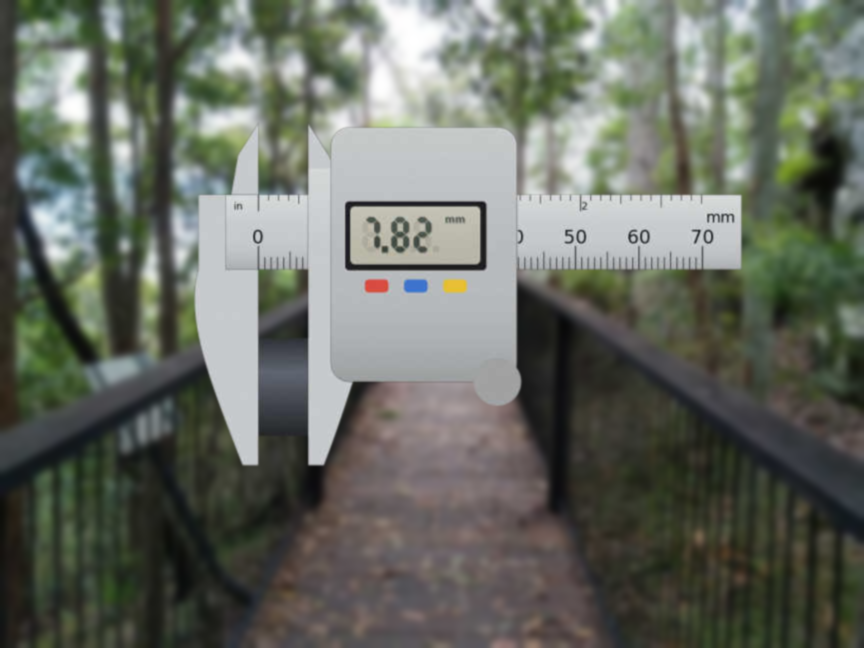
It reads 7.82; mm
